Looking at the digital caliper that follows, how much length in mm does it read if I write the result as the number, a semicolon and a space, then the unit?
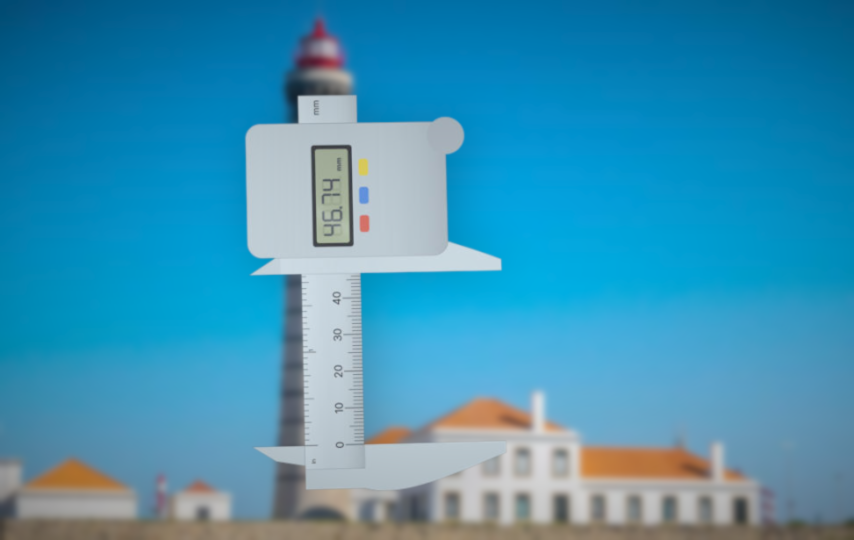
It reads 46.74; mm
